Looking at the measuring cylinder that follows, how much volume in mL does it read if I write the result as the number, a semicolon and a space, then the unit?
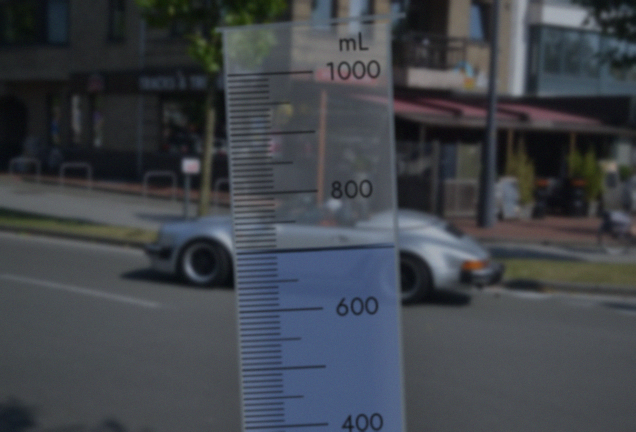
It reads 700; mL
